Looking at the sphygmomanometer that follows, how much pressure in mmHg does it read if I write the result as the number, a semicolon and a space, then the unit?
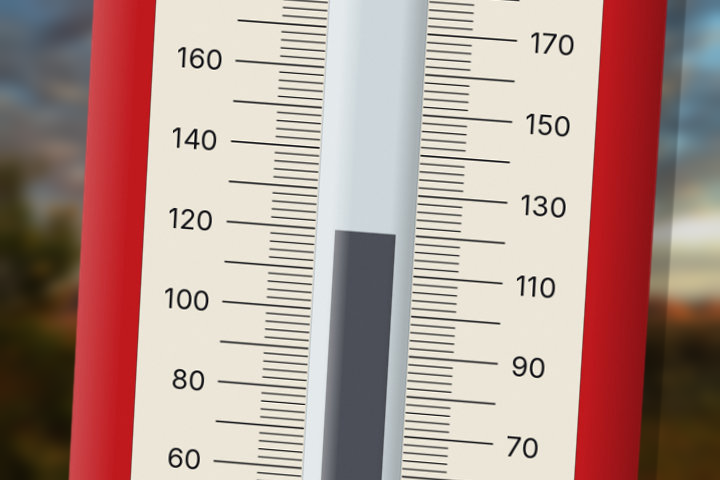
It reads 120; mmHg
